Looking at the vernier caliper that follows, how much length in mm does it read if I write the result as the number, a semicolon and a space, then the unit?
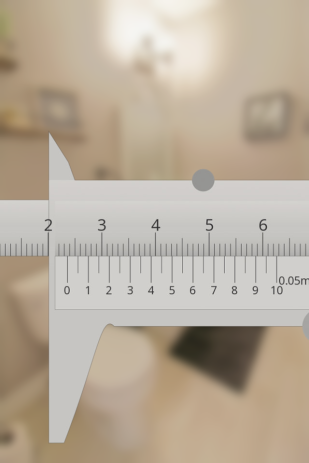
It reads 23.6; mm
